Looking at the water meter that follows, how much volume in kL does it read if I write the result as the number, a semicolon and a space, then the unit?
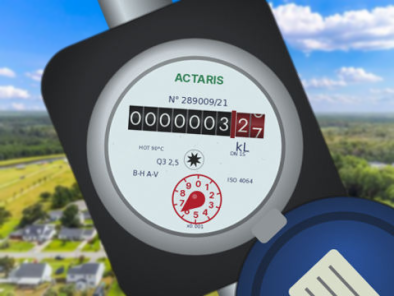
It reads 3.266; kL
